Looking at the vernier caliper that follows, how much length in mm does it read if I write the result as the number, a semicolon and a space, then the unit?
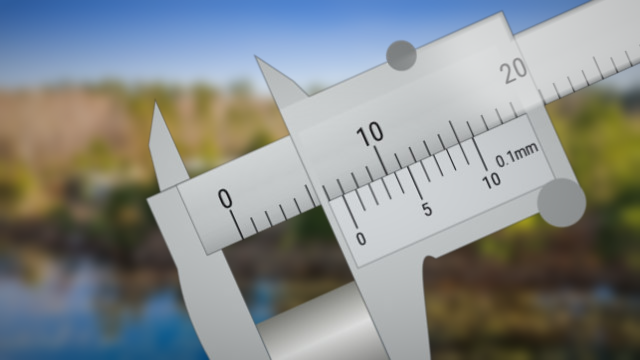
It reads 6.9; mm
